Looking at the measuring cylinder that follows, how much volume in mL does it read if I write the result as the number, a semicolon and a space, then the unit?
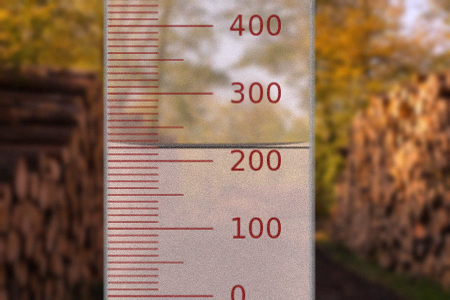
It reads 220; mL
